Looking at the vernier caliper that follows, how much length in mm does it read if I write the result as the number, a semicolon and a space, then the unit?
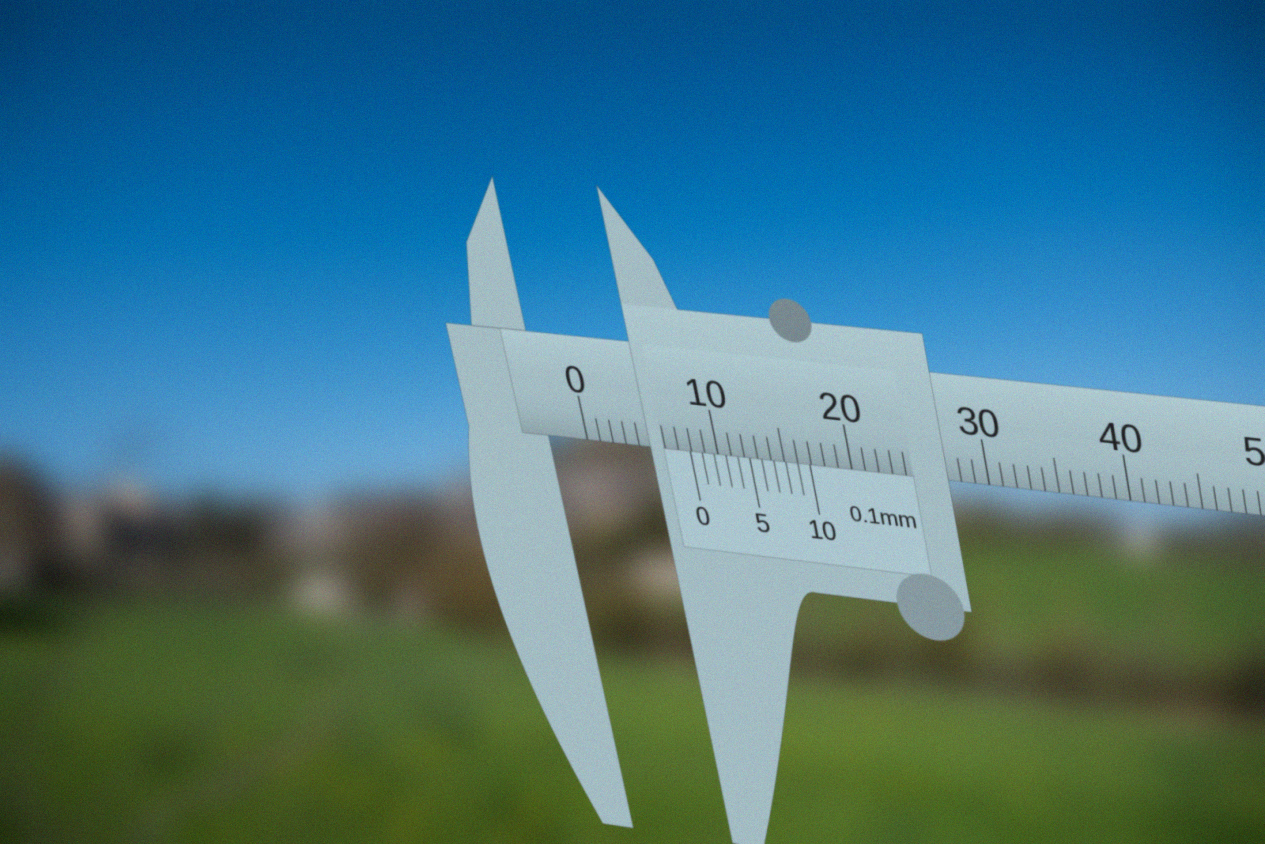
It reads 7.9; mm
